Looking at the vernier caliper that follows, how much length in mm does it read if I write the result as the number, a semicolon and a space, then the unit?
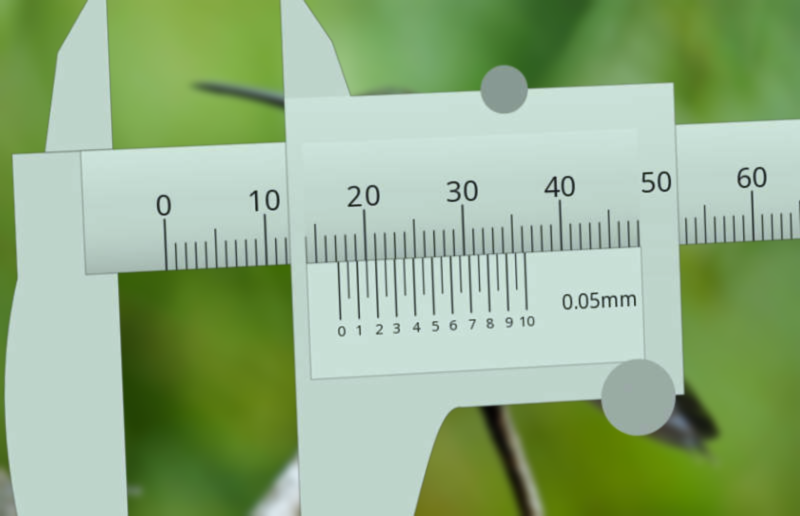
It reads 17.2; mm
